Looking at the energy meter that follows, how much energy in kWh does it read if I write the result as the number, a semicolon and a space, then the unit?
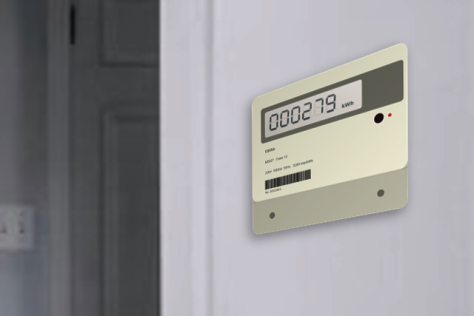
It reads 279; kWh
